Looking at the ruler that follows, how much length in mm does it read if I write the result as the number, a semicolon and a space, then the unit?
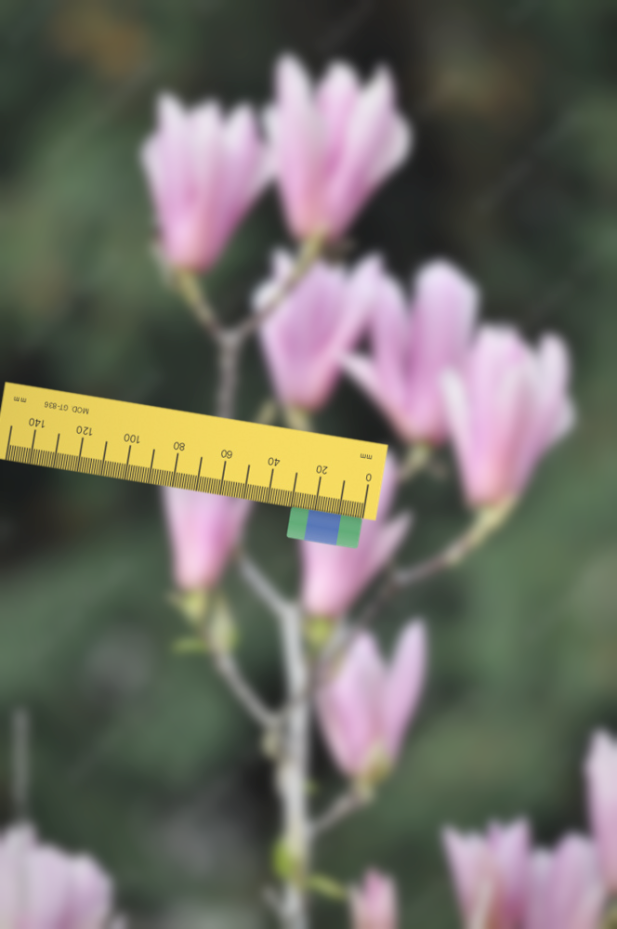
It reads 30; mm
